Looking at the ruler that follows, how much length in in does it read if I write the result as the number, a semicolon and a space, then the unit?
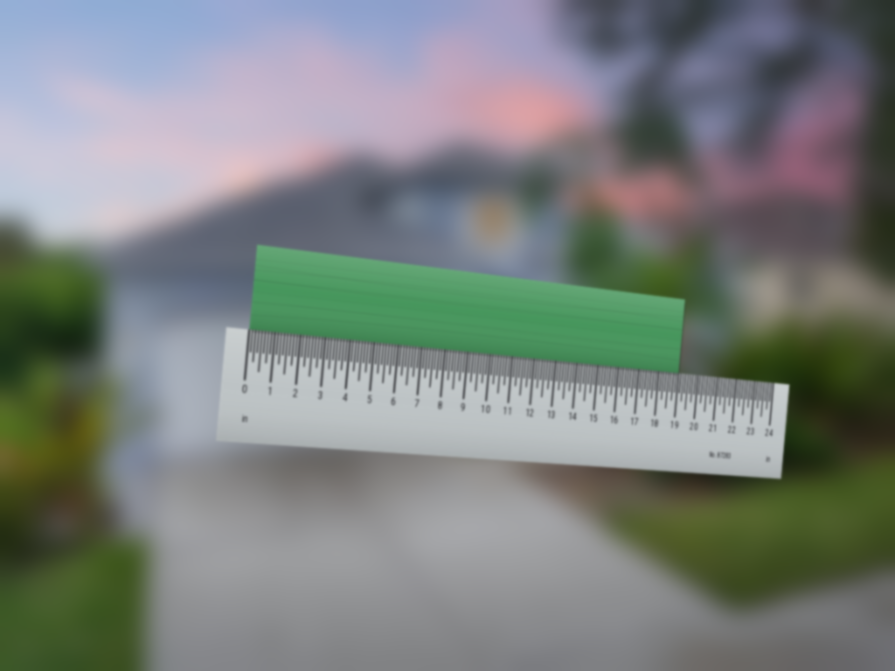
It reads 19; in
